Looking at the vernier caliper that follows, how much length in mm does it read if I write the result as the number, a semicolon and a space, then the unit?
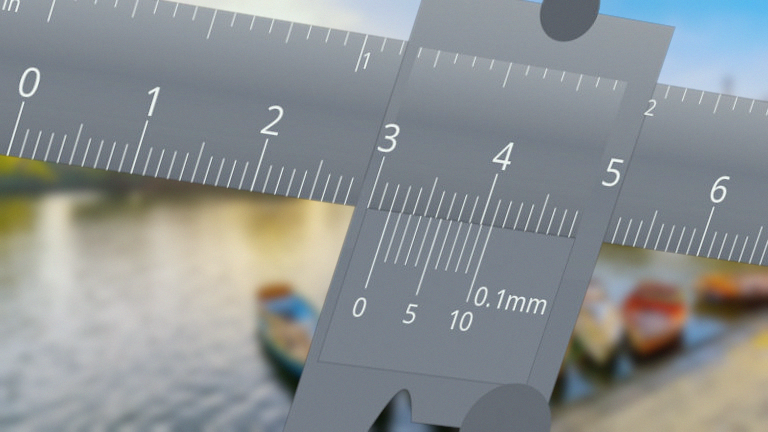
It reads 32.0; mm
